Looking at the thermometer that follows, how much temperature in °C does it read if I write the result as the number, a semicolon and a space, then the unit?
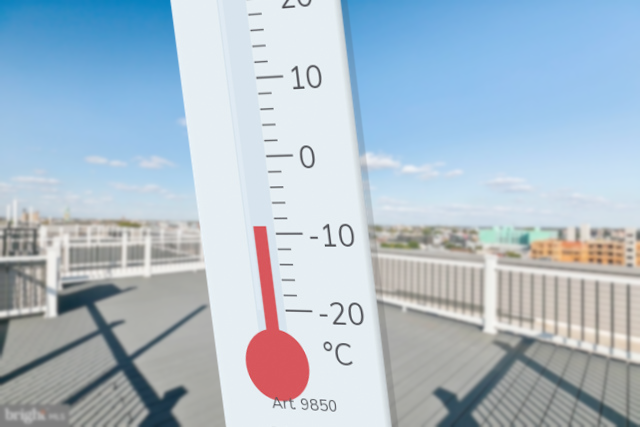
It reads -9; °C
